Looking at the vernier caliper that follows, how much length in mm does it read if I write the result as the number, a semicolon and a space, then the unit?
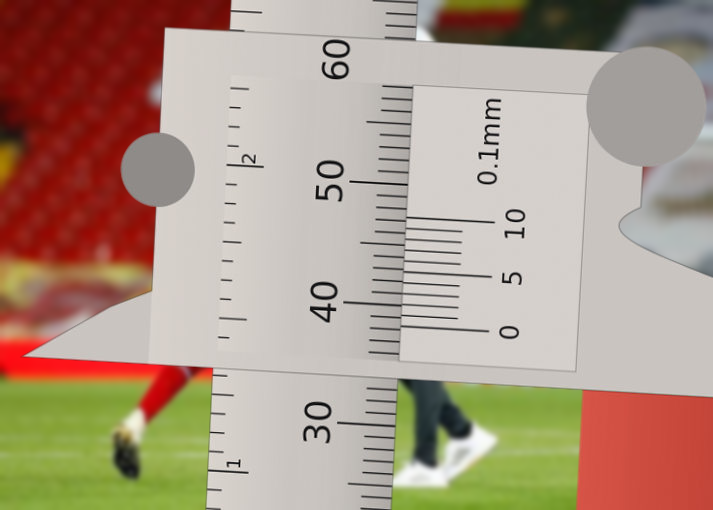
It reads 38.3; mm
